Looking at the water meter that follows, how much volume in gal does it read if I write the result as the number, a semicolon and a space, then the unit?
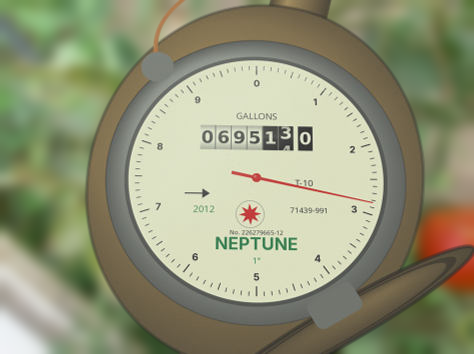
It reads 695132.8; gal
